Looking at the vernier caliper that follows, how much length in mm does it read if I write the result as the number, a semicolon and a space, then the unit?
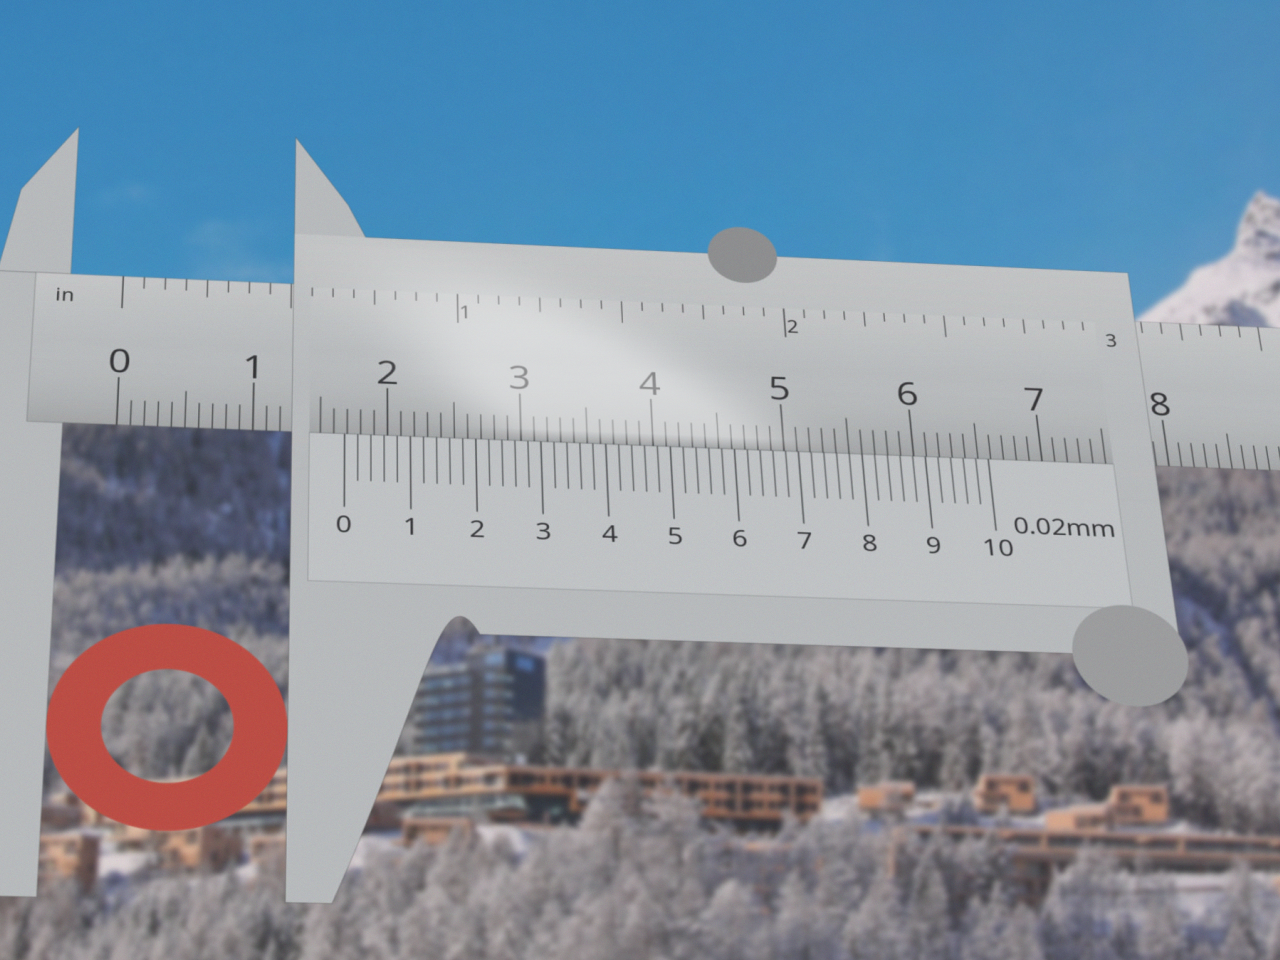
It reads 16.8; mm
